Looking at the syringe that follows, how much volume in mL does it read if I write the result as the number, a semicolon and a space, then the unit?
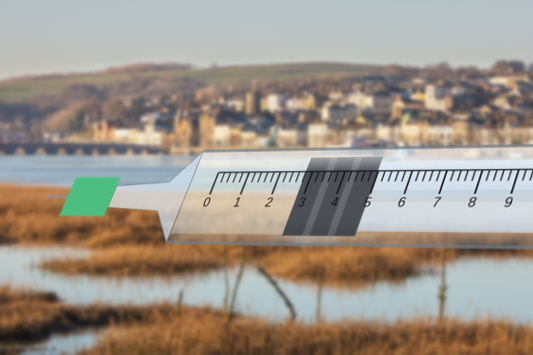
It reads 2.8; mL
